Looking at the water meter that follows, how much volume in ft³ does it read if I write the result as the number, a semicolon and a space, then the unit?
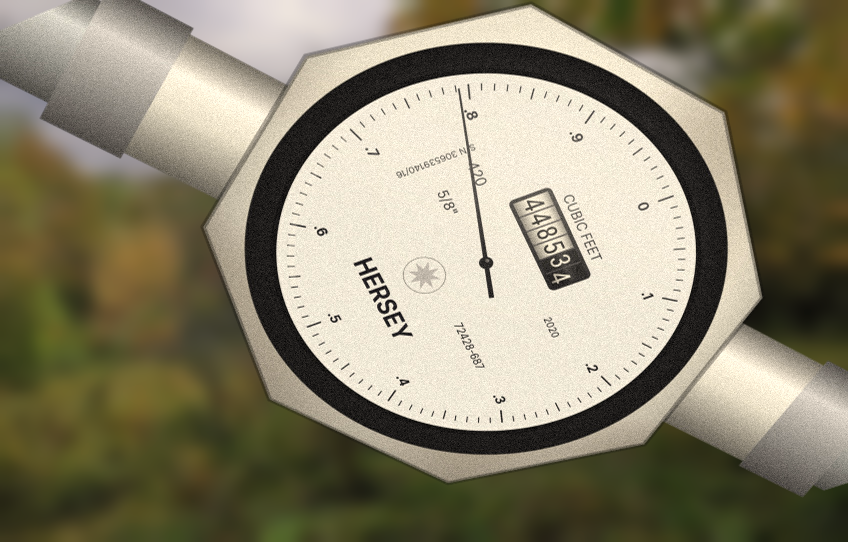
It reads 448533.79; ft³
